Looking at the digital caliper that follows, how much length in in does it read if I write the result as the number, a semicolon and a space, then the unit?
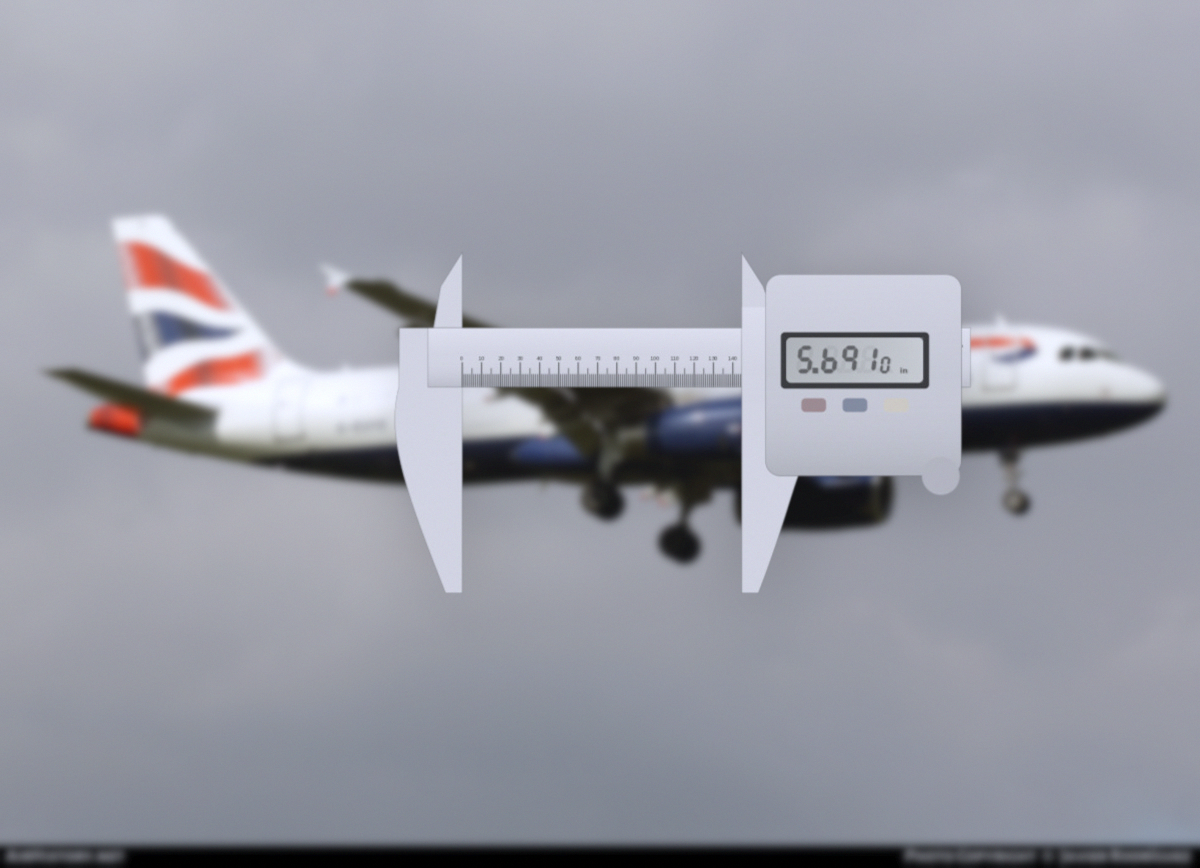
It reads 5.6910; in
